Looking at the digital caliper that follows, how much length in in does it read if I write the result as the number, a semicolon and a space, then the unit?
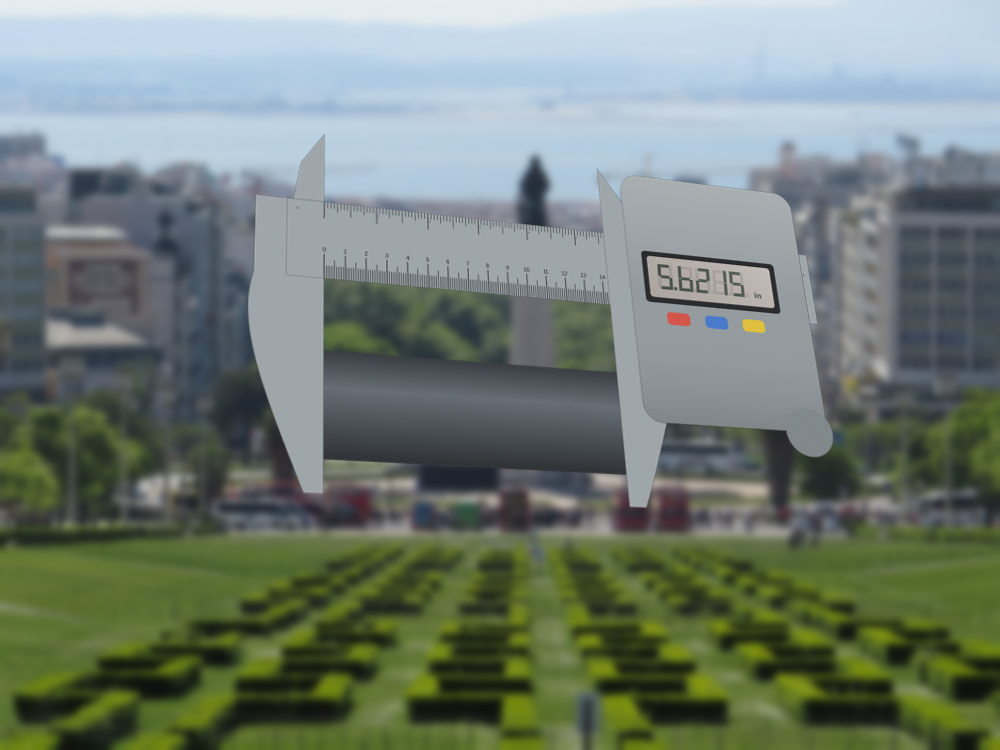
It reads 5.6215; in
